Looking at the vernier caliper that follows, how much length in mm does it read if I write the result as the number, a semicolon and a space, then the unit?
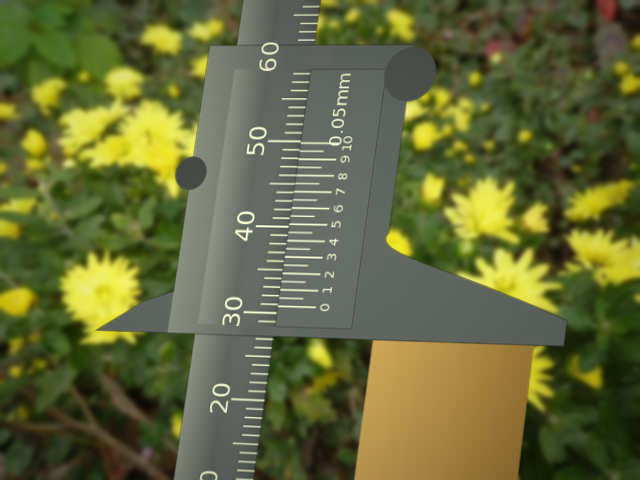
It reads 30.8; mm
